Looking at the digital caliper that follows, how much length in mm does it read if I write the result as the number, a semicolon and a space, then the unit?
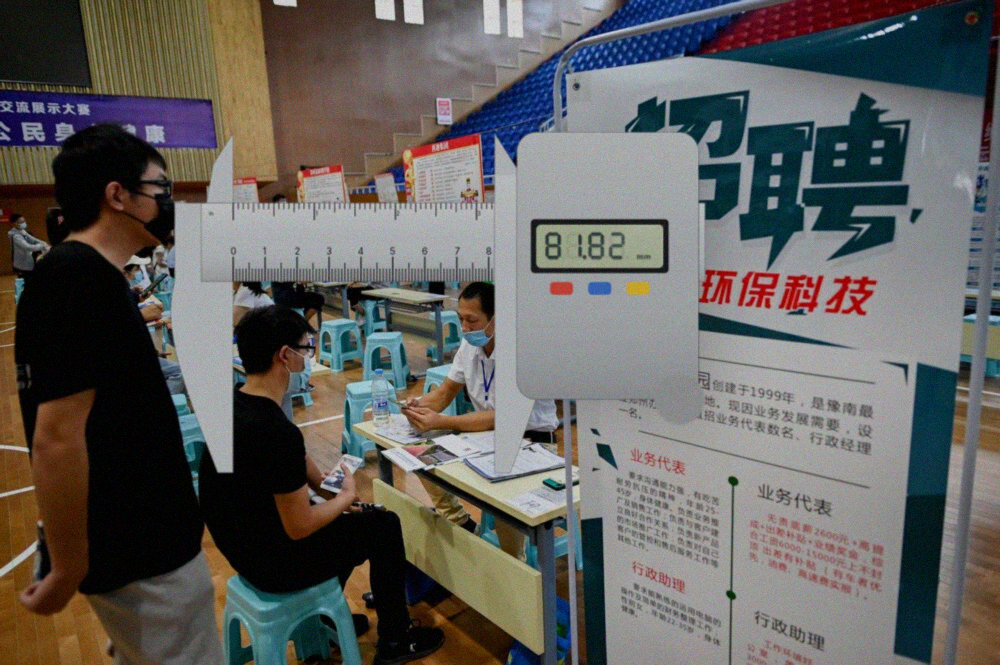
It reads 81.82; mm
